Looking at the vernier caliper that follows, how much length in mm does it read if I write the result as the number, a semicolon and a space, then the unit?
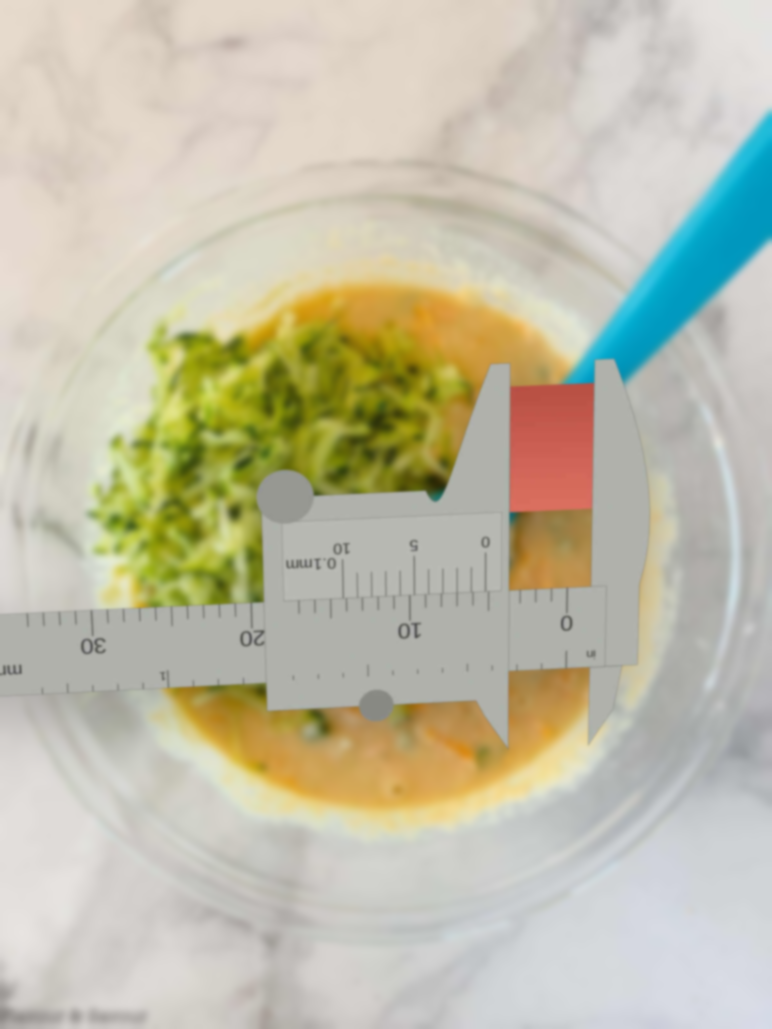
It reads 5.2; mm
